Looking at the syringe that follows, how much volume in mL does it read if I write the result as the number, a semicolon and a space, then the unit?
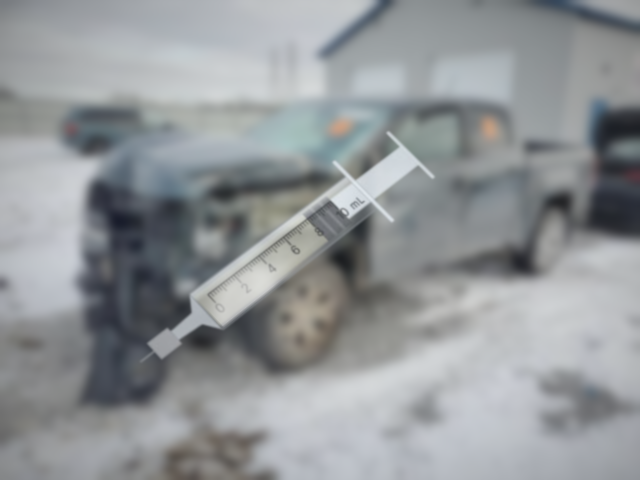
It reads 8; mL
